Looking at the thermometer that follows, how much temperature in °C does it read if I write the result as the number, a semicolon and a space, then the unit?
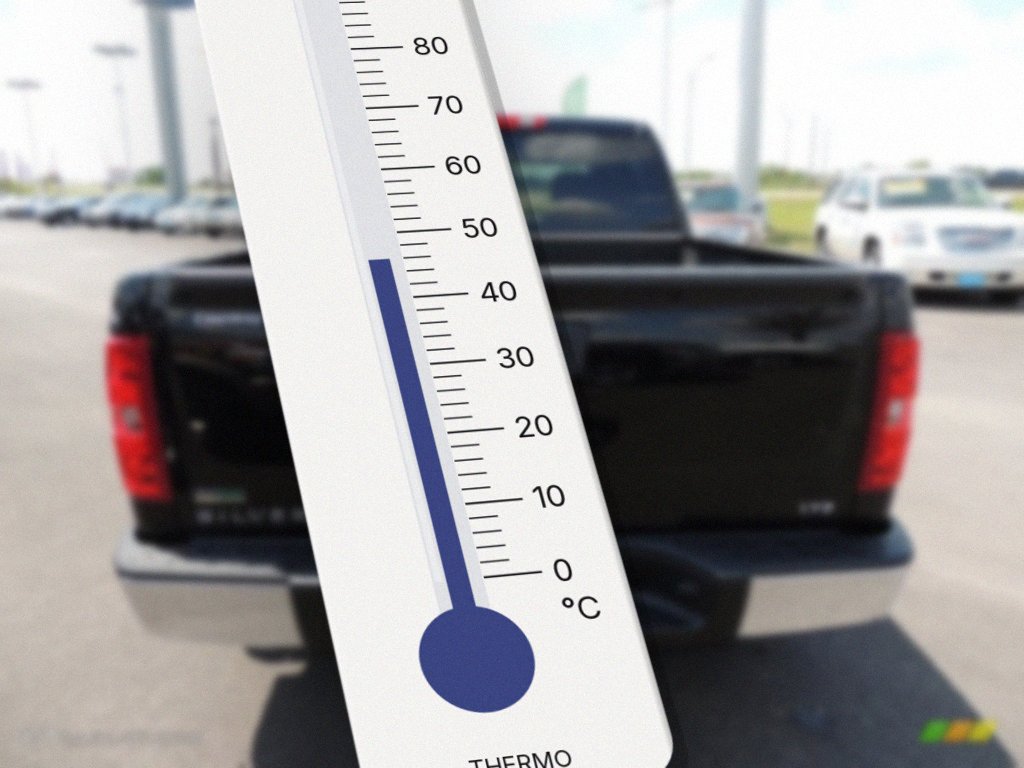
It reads 46; °C
